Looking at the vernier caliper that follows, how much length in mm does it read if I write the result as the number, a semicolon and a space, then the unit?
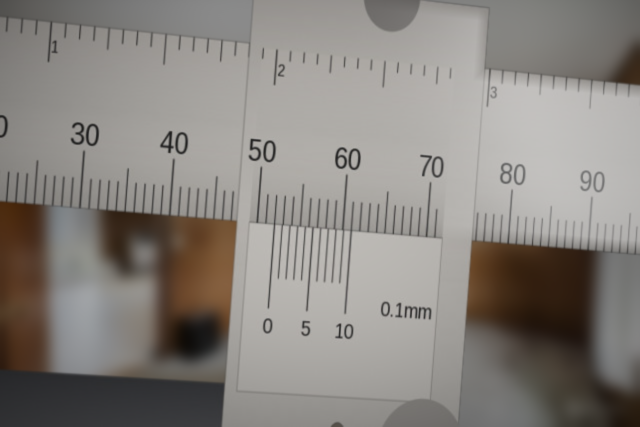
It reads 52.0; mm
